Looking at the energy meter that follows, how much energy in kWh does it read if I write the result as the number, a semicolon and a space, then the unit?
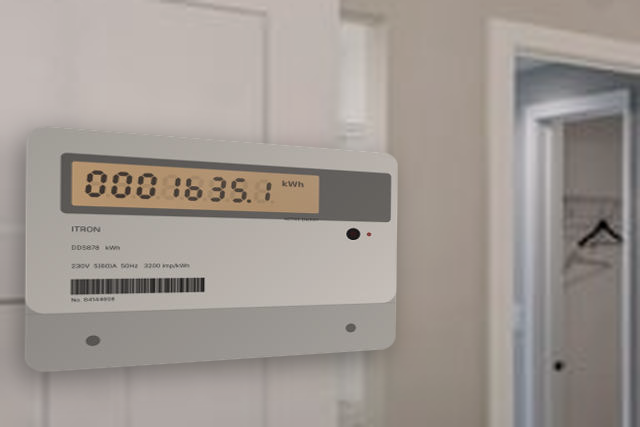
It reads 1635.1; kWh
